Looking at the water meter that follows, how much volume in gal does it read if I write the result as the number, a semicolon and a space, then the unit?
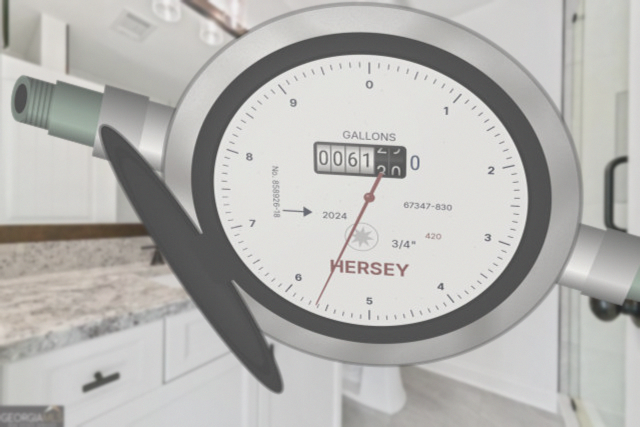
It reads 61295.6; gal
